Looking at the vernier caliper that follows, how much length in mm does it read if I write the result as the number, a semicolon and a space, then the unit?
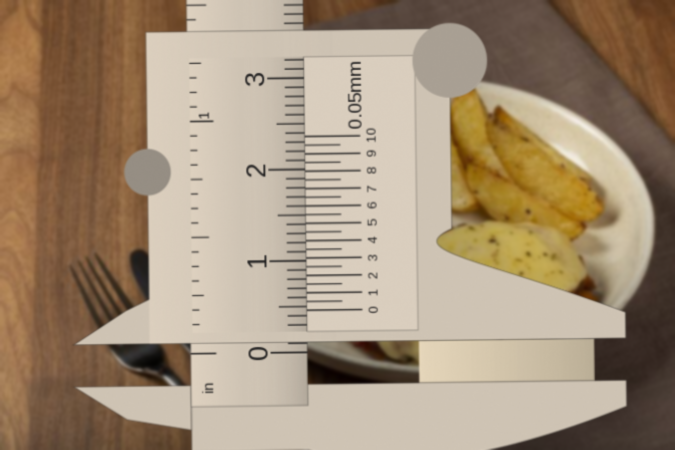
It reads 4.6; mm
